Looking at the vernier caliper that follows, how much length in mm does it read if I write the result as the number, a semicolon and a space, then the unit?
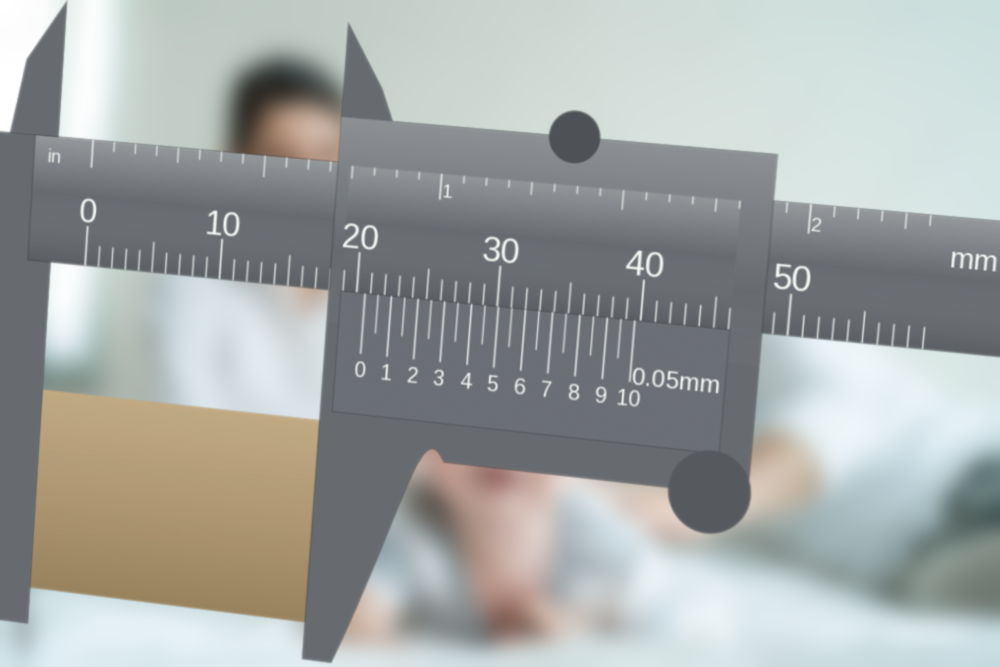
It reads 20.6; mm
